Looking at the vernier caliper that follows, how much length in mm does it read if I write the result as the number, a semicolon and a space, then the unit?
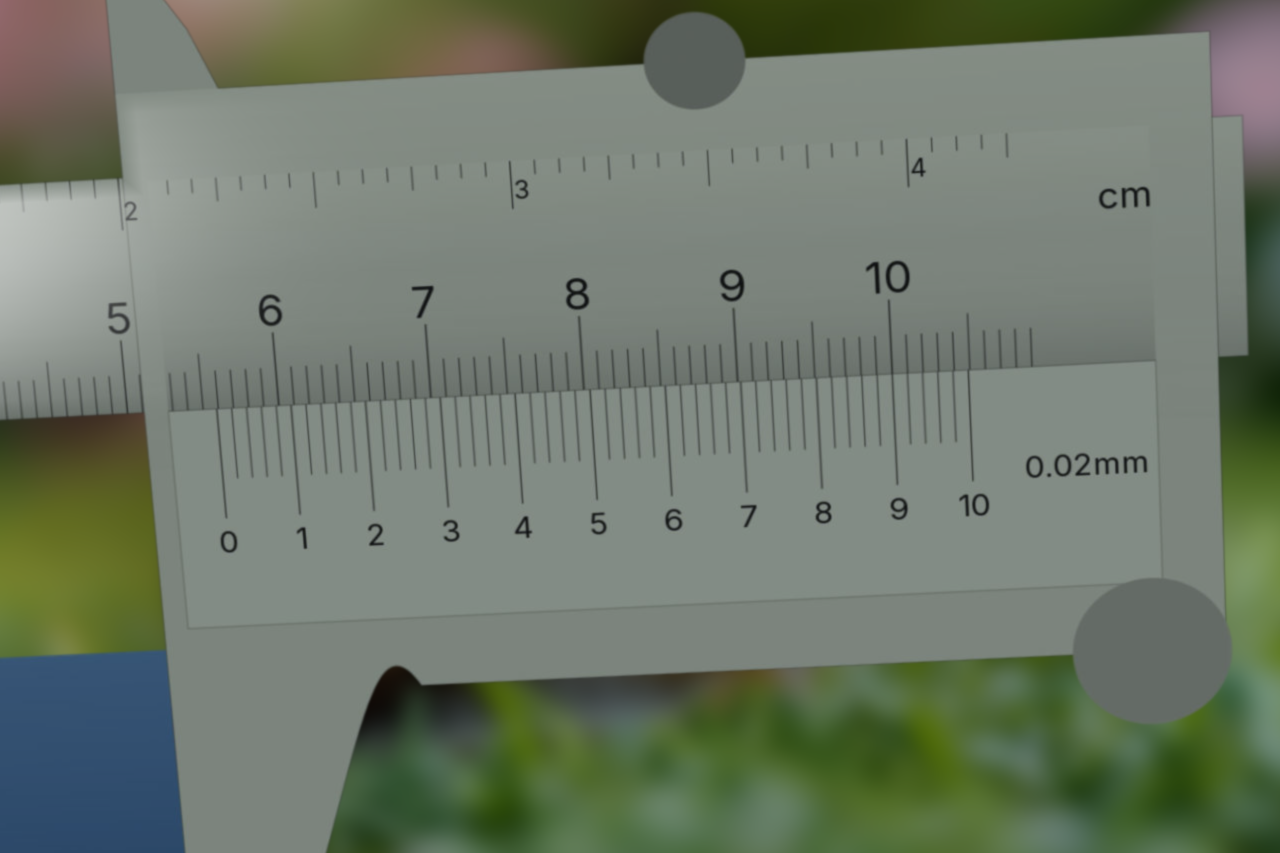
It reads 55.9; mm
